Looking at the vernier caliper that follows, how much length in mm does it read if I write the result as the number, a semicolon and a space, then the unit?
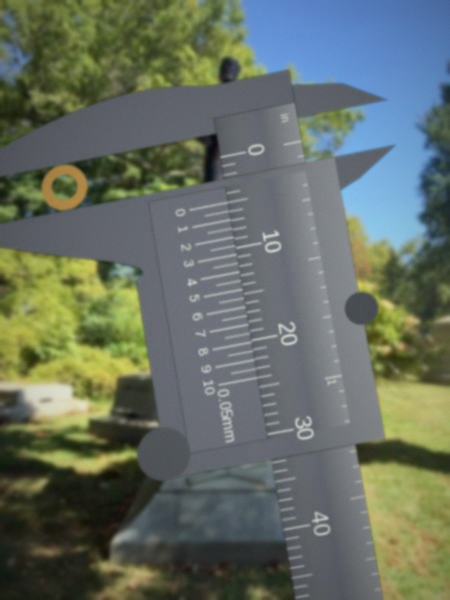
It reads 5.0; mm
